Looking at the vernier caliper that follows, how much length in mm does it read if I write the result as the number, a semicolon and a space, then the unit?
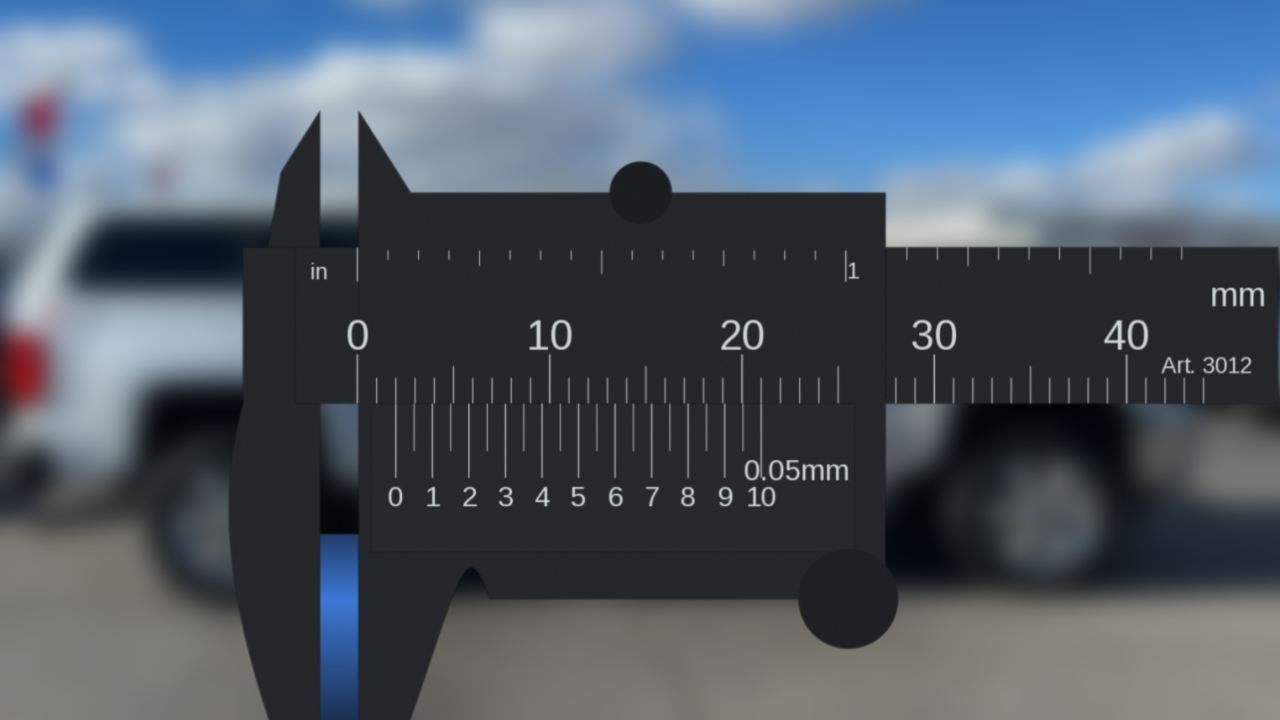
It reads 2.0; mm
